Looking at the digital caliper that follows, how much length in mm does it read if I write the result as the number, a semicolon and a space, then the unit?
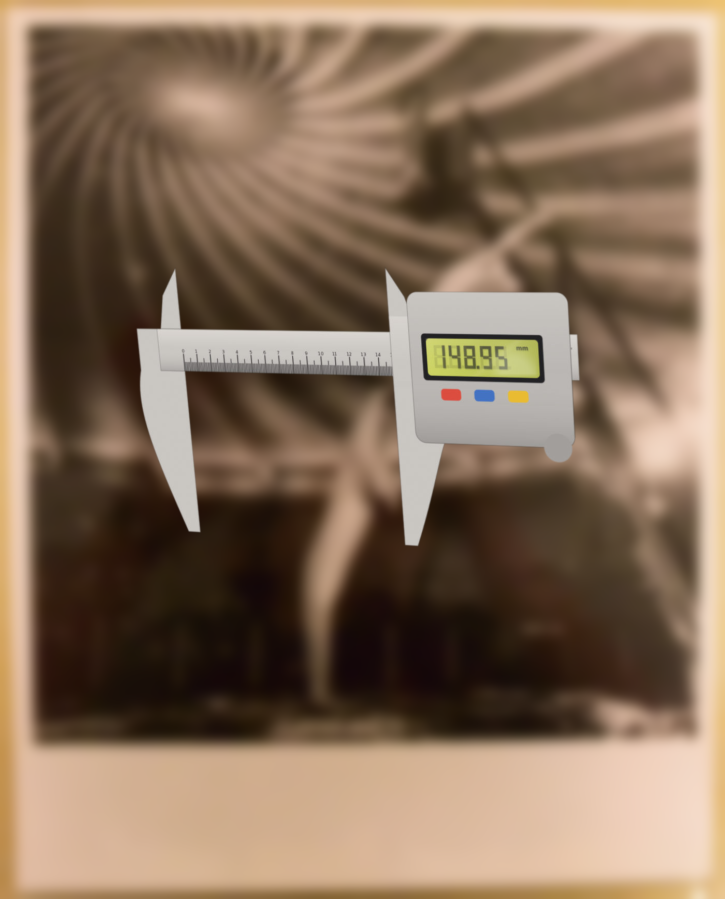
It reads 148.95; mm
